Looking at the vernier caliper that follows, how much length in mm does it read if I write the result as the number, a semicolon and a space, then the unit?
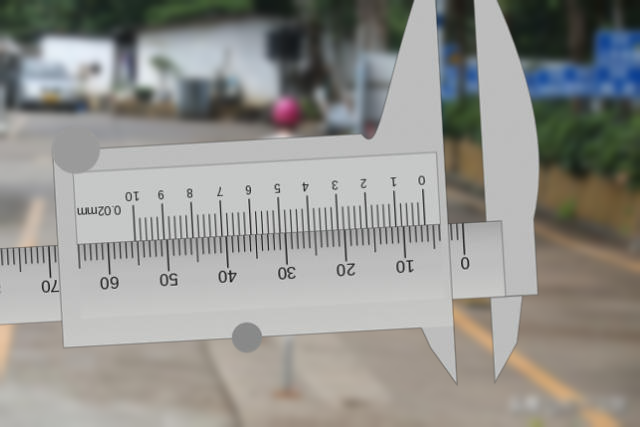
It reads 6.4; mm
